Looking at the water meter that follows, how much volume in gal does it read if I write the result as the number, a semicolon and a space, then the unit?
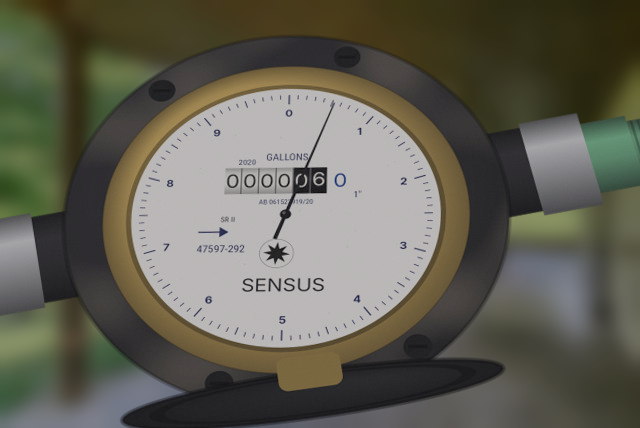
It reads 60.5; gal
